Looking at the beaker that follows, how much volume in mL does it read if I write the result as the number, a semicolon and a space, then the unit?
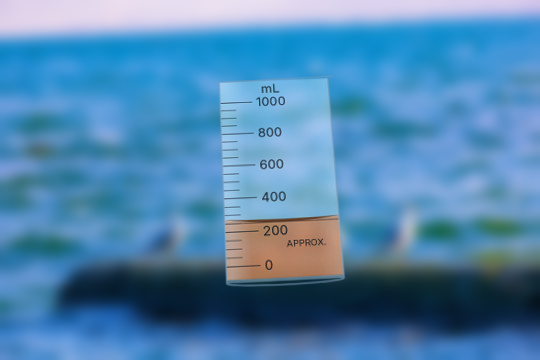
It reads 250; mL
